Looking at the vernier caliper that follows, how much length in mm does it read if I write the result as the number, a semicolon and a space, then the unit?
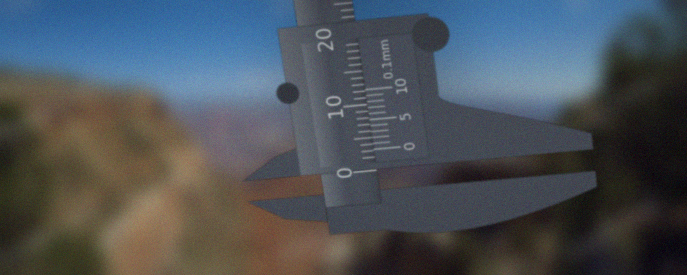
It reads 3.2; mm
